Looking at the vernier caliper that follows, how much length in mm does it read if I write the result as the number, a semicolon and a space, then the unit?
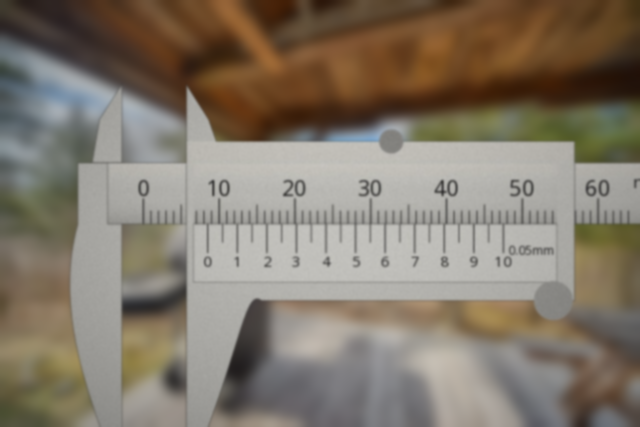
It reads 8.5; mm
